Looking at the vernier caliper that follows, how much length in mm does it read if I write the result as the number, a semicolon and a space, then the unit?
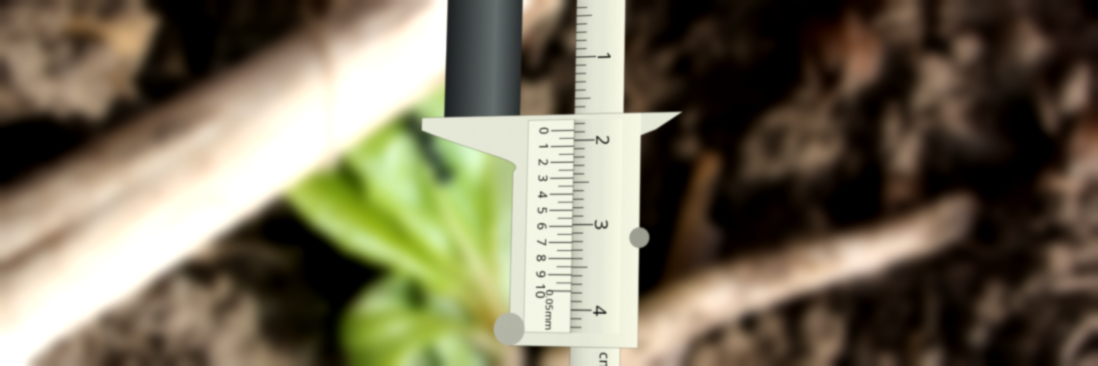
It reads 18.8; mm
